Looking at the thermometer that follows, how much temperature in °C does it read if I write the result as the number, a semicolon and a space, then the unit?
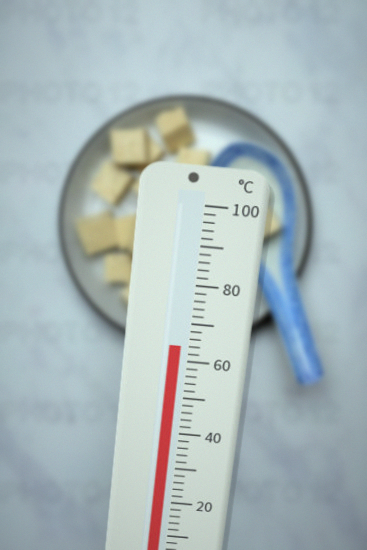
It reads 64; °C
